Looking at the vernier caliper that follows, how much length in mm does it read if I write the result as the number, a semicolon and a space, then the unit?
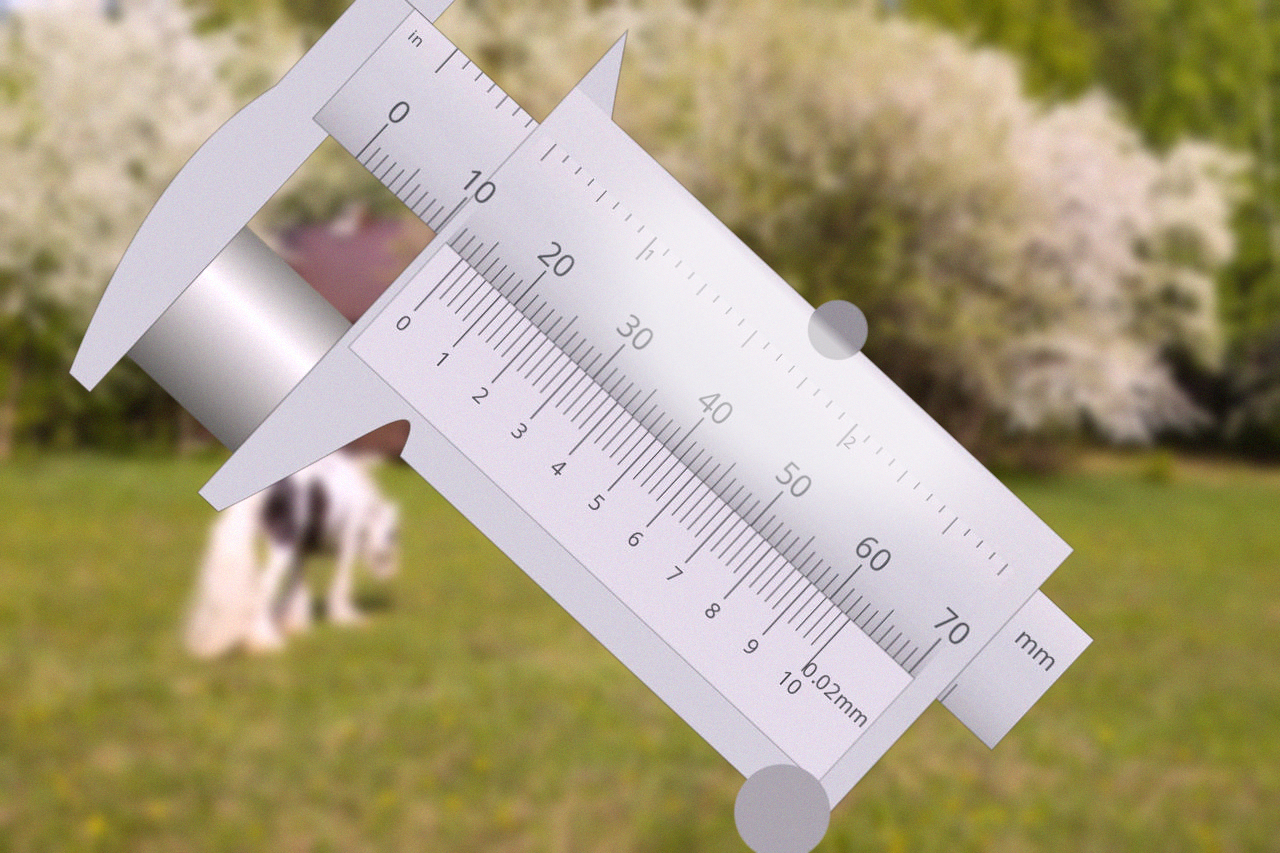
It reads 13.6; mm
